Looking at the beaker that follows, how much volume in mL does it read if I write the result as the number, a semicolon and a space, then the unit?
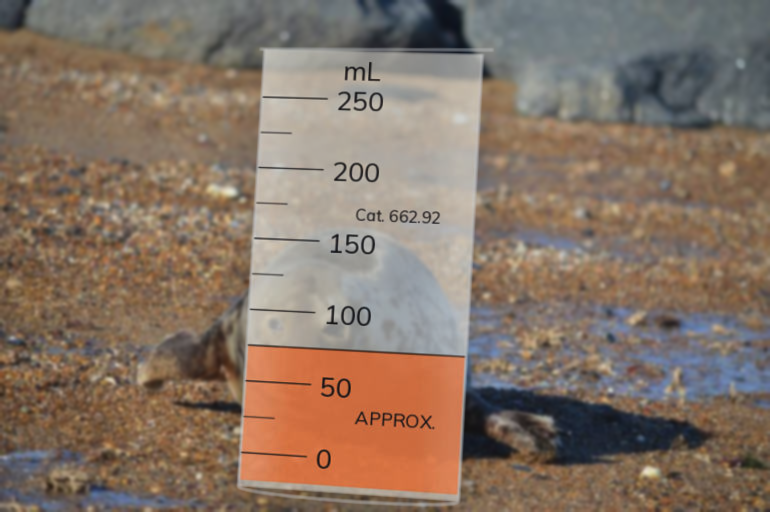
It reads 75; mL
